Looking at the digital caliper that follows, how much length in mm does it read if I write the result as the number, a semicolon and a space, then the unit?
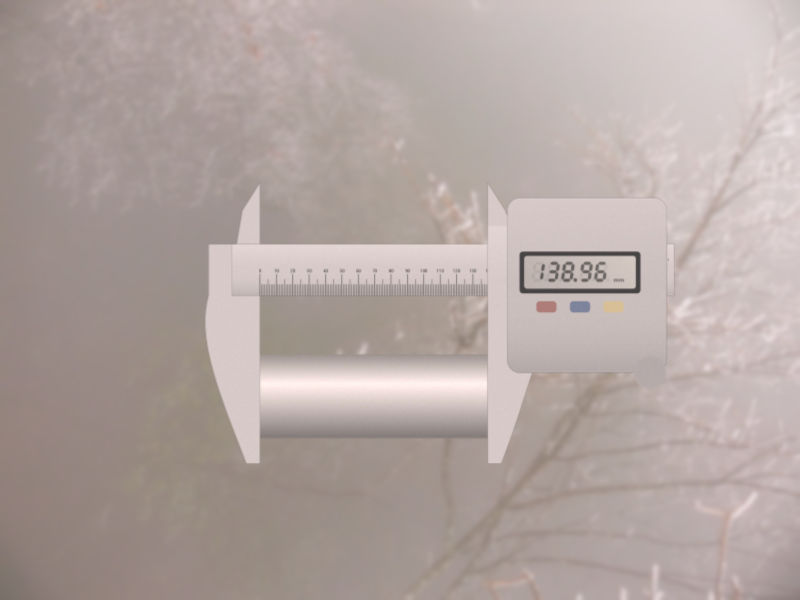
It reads 138.96; mm
